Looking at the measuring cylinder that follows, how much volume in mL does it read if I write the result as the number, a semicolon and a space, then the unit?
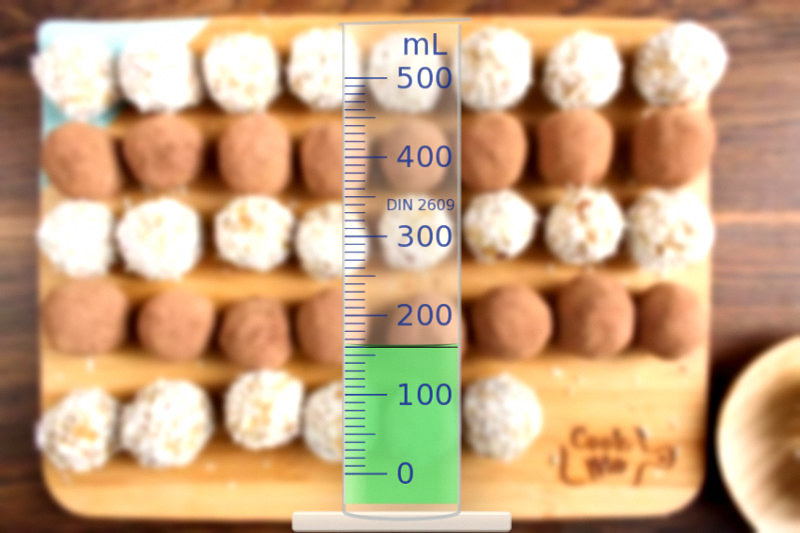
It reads 160; mL
